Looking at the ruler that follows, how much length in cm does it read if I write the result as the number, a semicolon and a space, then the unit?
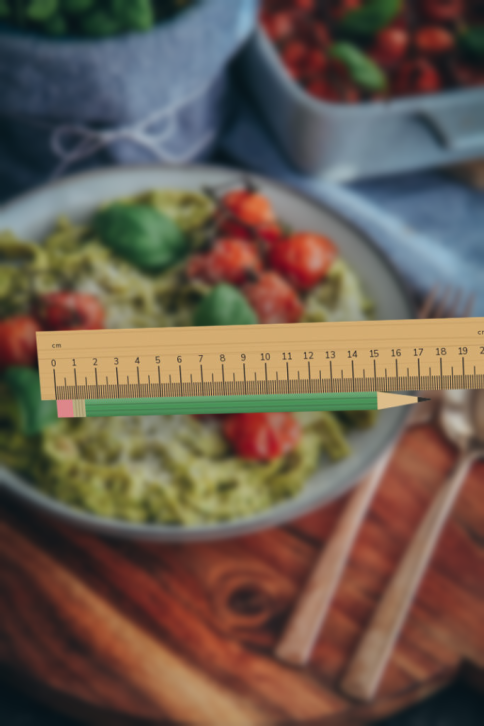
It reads 17.5; cm
